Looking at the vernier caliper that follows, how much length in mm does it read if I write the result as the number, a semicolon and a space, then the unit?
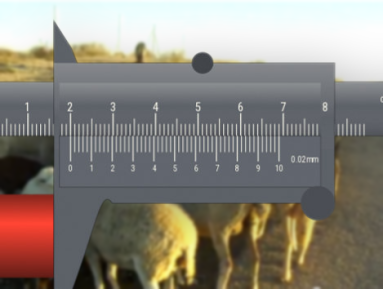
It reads 20.0; mm
